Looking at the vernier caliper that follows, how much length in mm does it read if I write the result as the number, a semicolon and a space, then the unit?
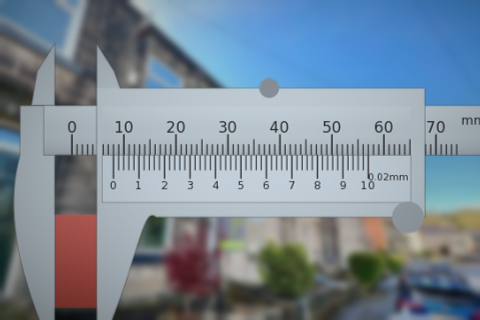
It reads 8.0; mm
